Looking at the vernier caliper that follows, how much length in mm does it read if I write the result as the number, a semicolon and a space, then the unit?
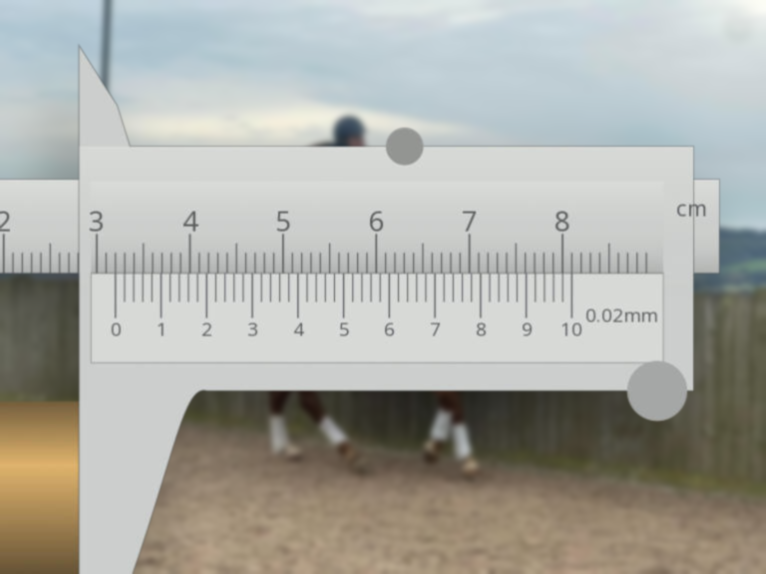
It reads 32.0; mm
